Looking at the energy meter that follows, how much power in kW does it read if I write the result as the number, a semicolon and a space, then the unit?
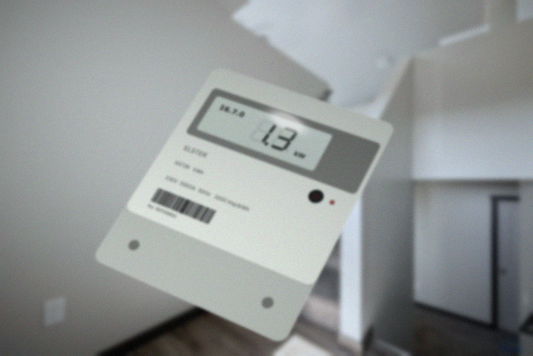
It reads 1.3; kW
